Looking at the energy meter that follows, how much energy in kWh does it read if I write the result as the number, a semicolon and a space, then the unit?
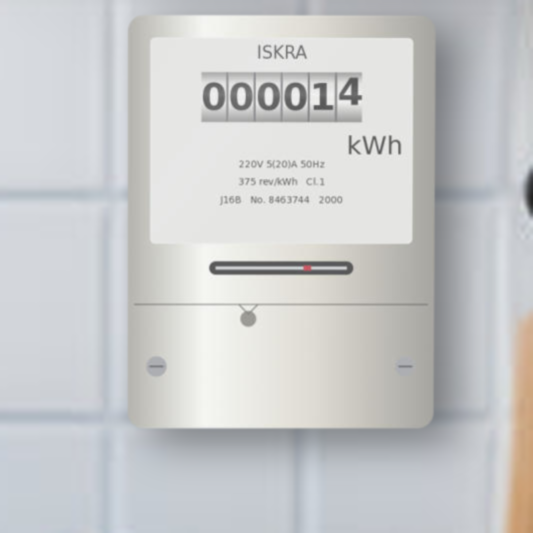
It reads 14; kWh
